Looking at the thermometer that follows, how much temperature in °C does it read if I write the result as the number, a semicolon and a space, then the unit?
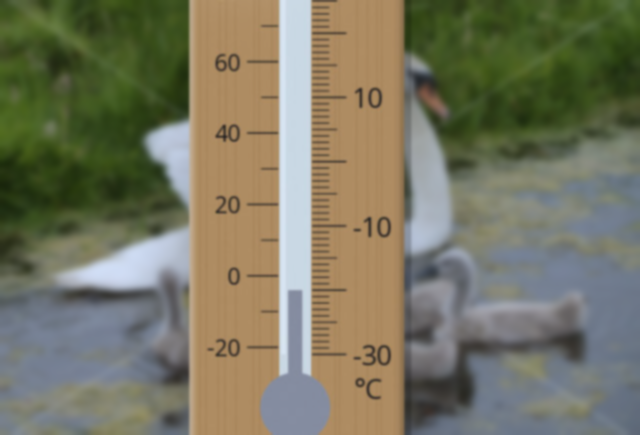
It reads -20; °C
